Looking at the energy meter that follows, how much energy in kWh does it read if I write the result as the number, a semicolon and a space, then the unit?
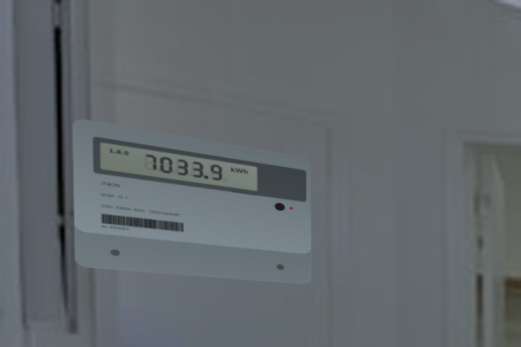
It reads 7033.9; kWh
